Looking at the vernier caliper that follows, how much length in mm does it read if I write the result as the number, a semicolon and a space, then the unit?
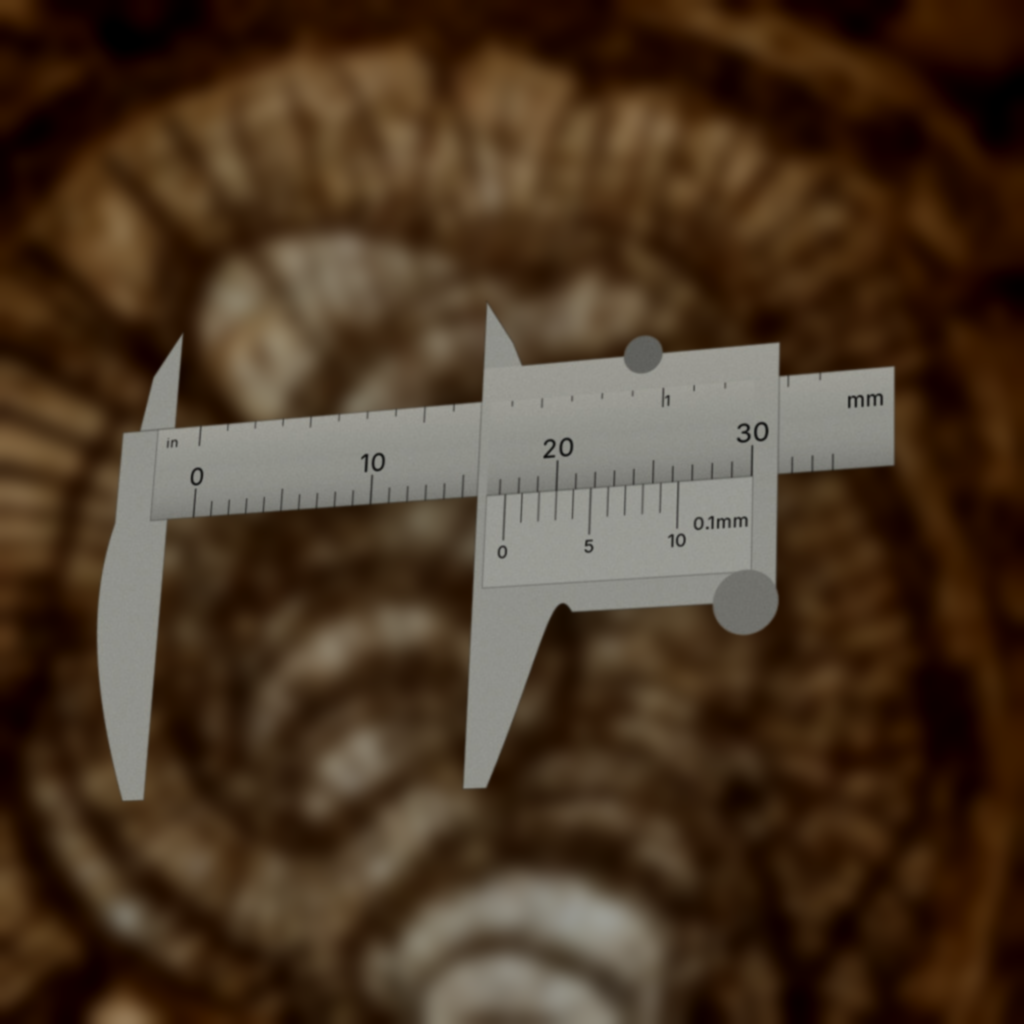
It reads 17.3; mm
